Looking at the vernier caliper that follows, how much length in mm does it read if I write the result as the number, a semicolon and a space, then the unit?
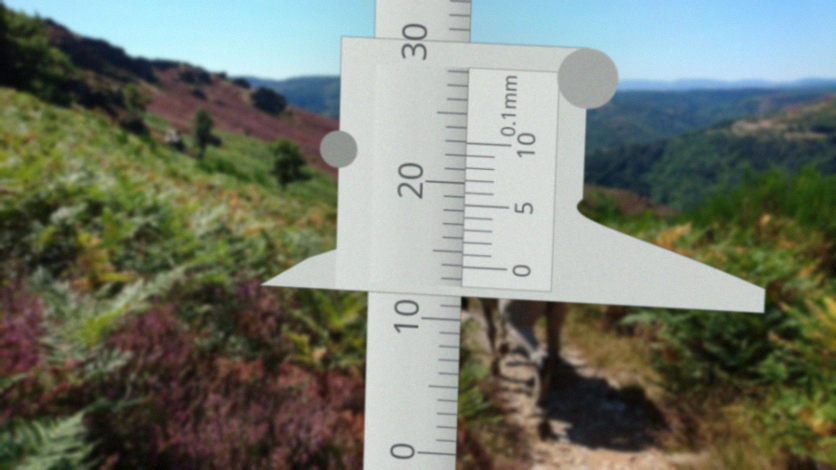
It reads 13.9; mm
